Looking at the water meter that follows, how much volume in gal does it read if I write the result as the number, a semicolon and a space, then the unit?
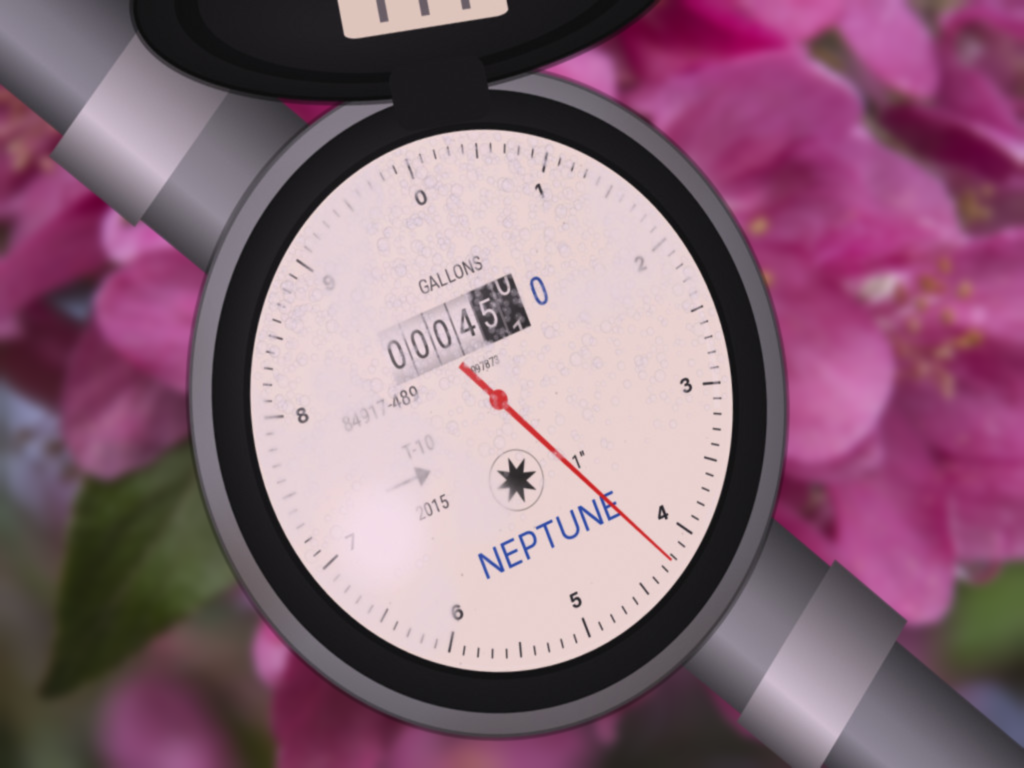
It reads 4504.2; gal
